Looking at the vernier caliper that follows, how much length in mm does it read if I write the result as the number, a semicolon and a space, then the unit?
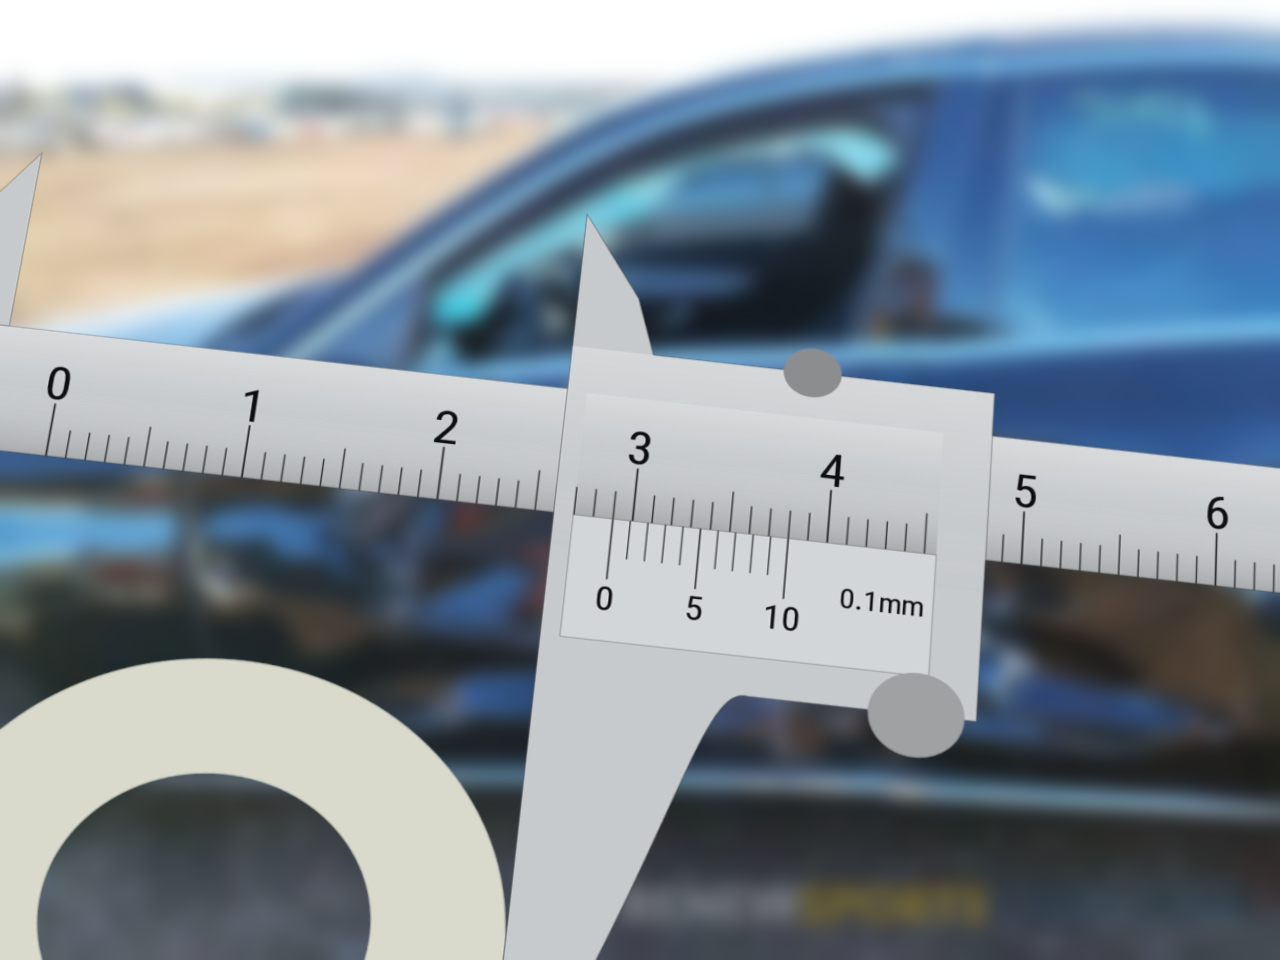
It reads 29.0; mm
